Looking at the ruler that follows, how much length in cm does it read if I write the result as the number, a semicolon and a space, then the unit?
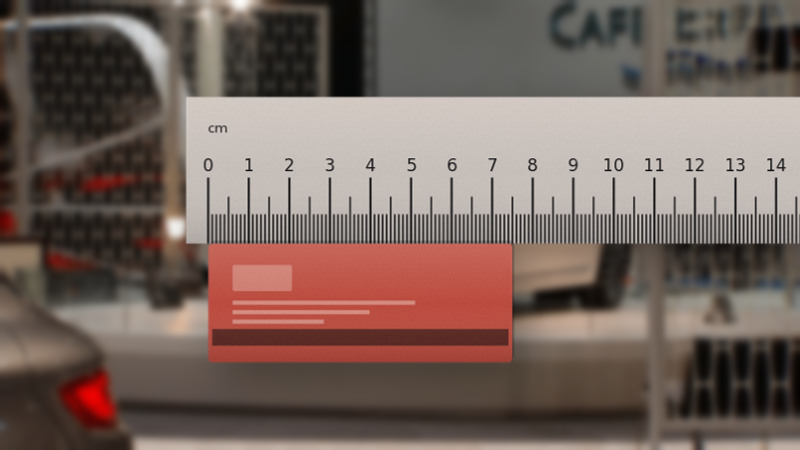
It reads 7.5; cm
